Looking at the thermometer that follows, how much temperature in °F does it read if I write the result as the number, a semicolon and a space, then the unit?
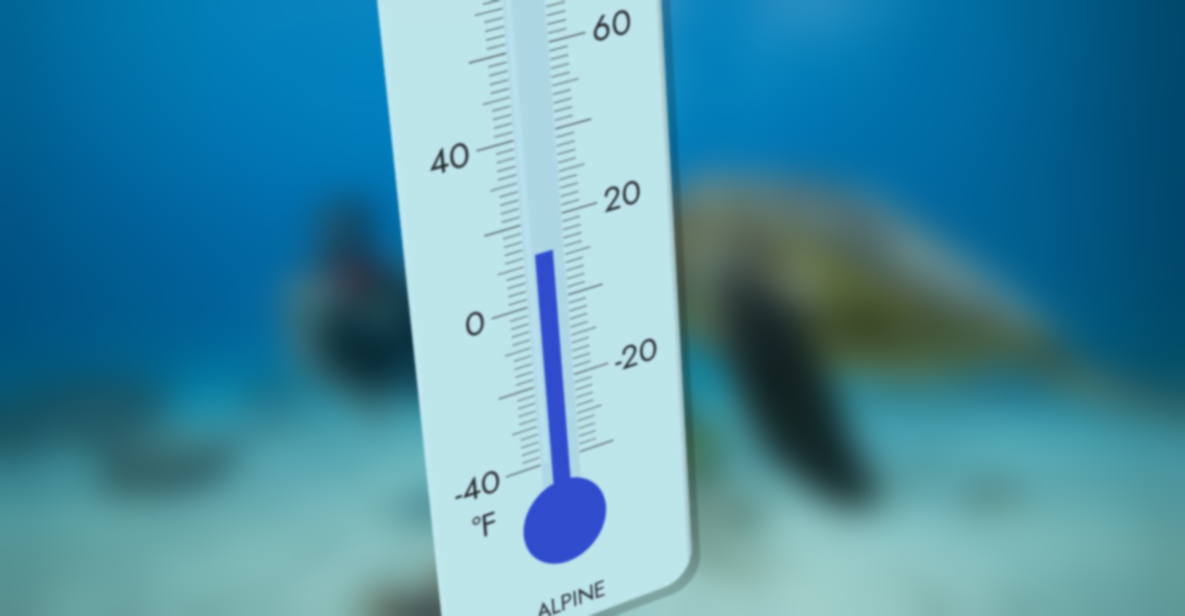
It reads 12; °F
